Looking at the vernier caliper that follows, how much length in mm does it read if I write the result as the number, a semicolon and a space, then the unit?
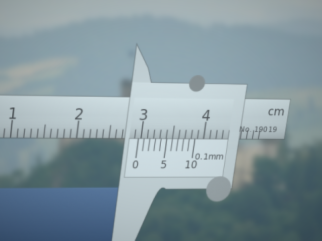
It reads 29.6; mm
